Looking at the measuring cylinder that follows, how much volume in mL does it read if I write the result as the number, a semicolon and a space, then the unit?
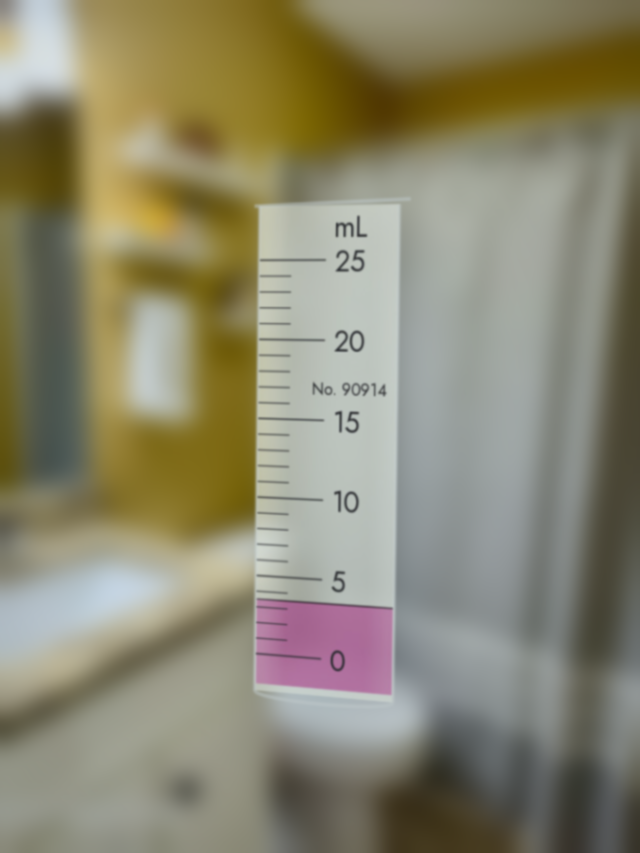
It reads 3.5; mL
